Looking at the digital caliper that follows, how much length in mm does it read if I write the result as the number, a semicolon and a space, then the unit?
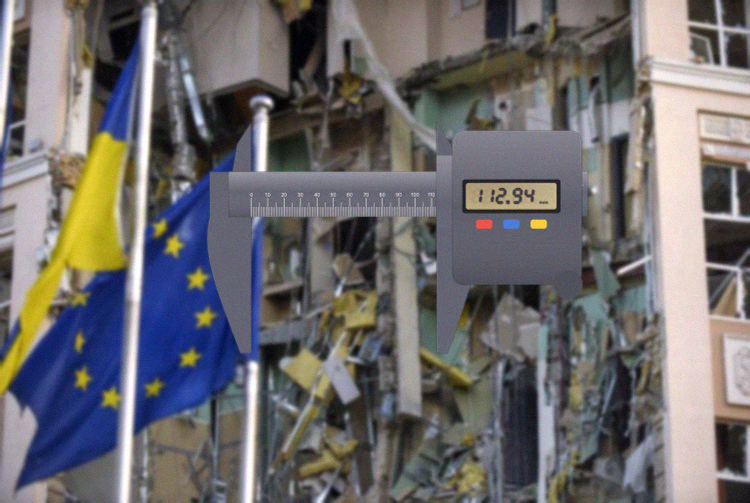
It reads 112.94; mm
